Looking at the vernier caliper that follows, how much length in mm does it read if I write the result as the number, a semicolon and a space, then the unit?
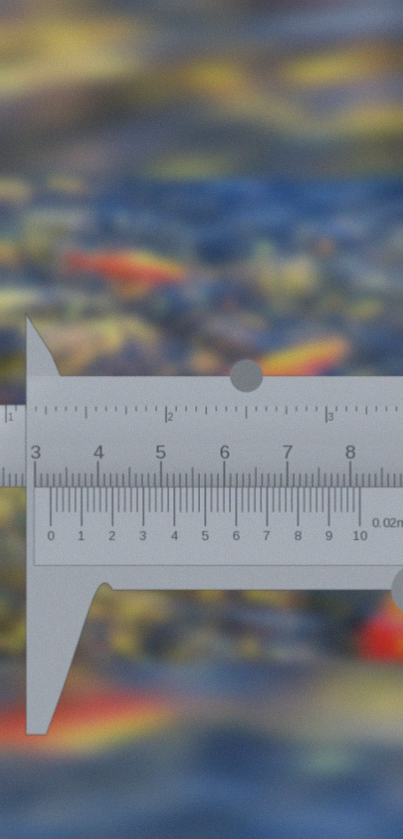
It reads 32.5; mm
